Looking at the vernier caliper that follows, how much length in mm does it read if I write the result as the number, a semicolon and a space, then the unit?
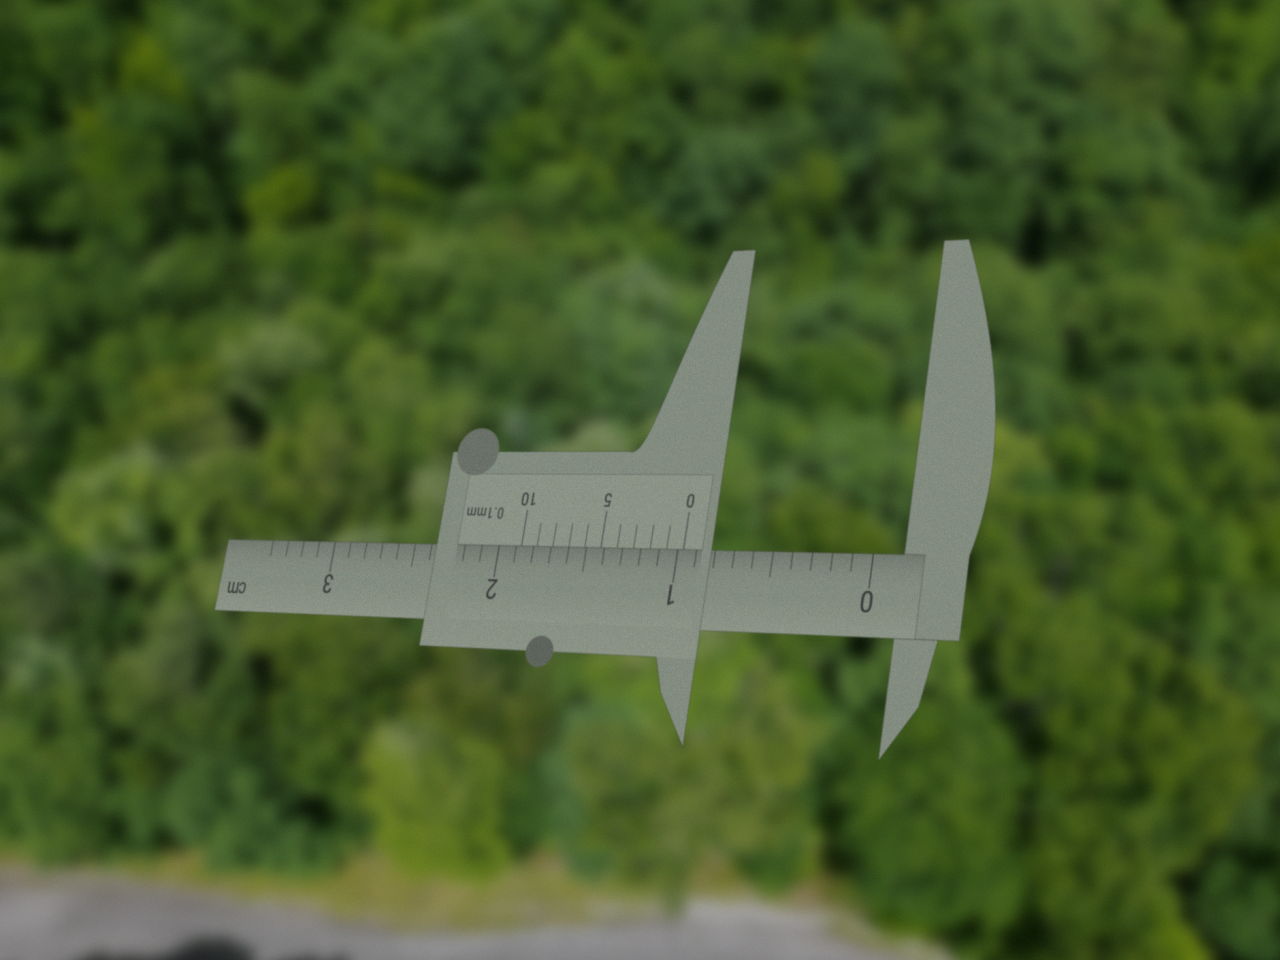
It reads 9.7; mm
